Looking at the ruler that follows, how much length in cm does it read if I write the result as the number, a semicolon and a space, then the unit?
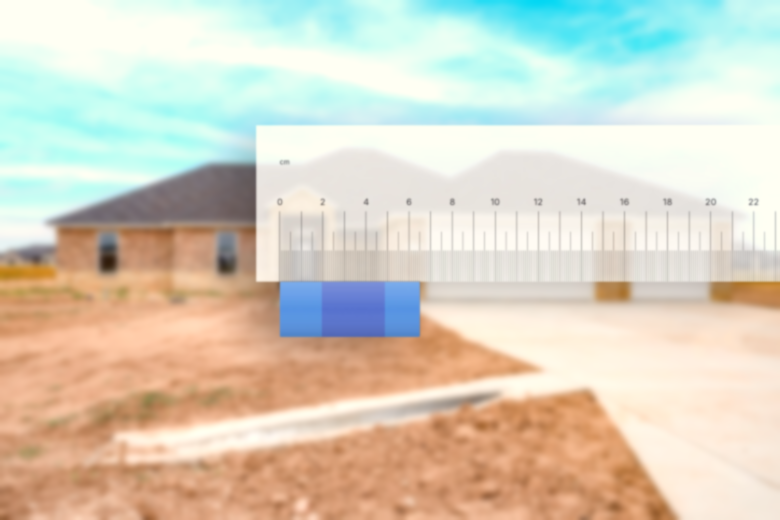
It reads 6.5; cm
